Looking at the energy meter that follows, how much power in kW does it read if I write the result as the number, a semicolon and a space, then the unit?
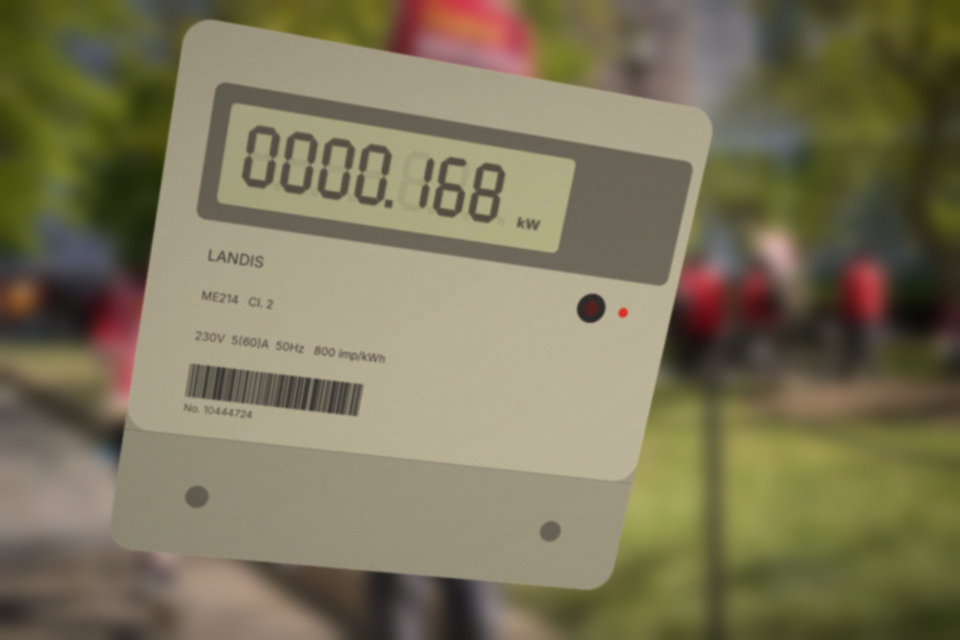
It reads 0.168; kW
